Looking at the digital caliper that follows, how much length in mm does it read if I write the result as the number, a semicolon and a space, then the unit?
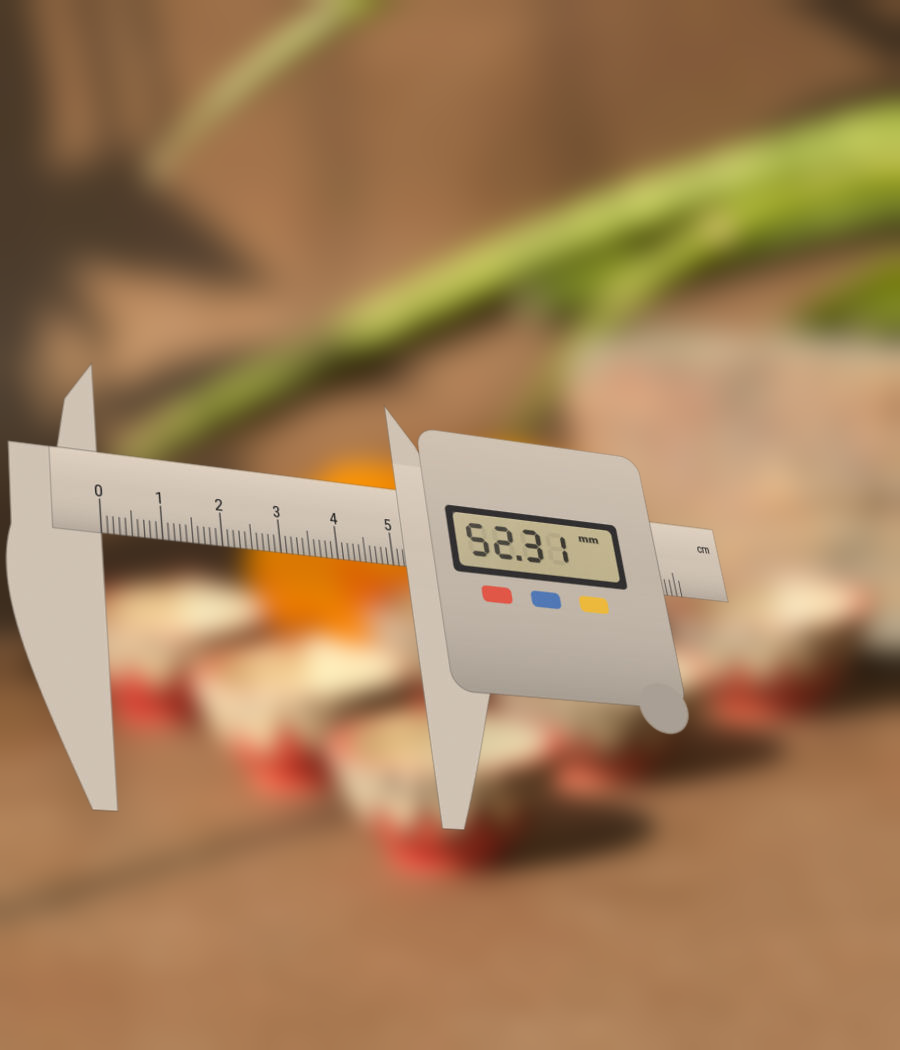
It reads 52.31; mm
